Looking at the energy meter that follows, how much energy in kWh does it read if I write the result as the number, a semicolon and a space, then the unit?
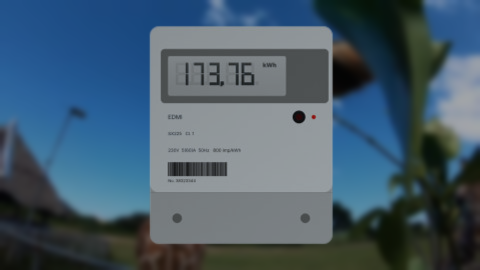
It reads 173.76; kWh
